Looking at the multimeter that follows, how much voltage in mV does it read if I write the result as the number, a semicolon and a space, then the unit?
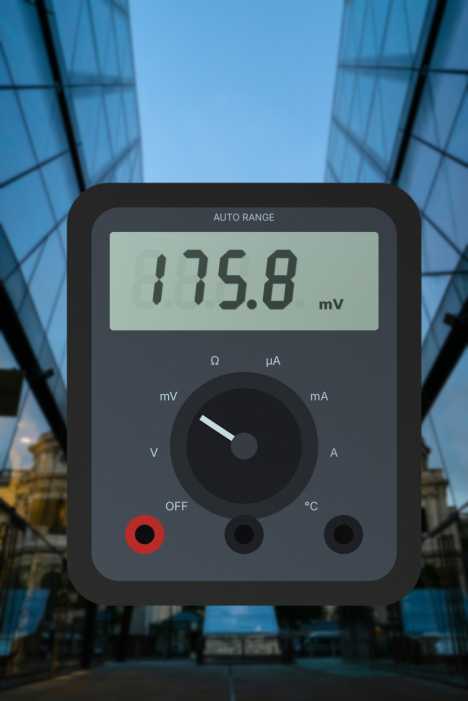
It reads 175.8; mV
